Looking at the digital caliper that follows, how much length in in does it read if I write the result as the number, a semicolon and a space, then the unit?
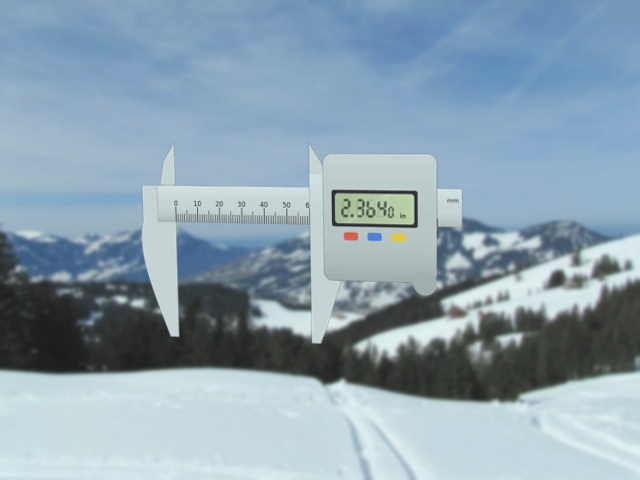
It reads 2.3640; in
